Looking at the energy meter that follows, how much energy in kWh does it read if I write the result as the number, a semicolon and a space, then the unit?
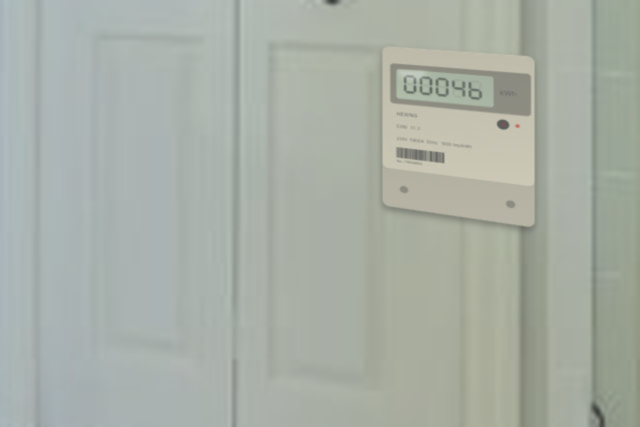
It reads 46; kWh
